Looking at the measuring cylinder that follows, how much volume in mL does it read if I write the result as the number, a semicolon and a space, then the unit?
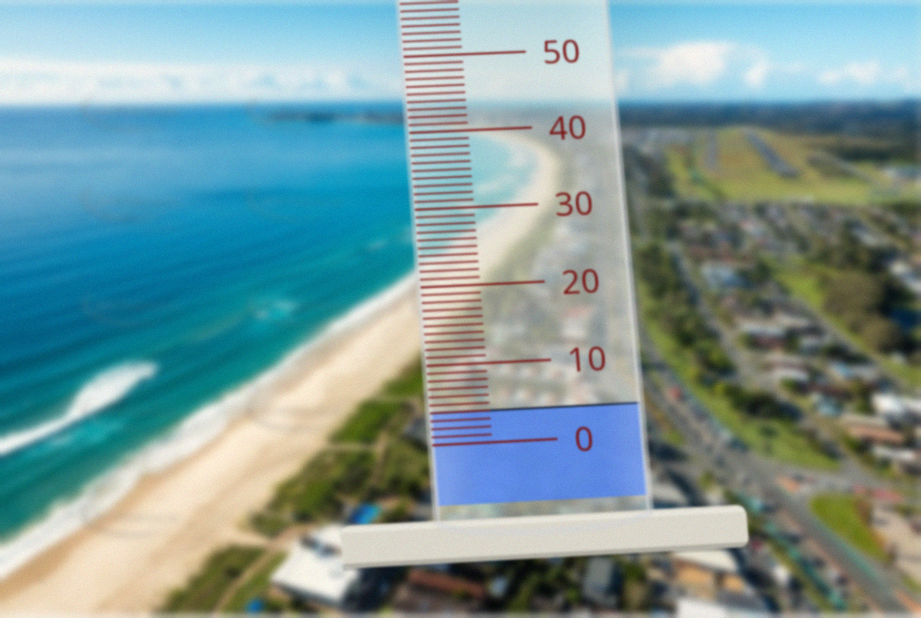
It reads 4; mL
